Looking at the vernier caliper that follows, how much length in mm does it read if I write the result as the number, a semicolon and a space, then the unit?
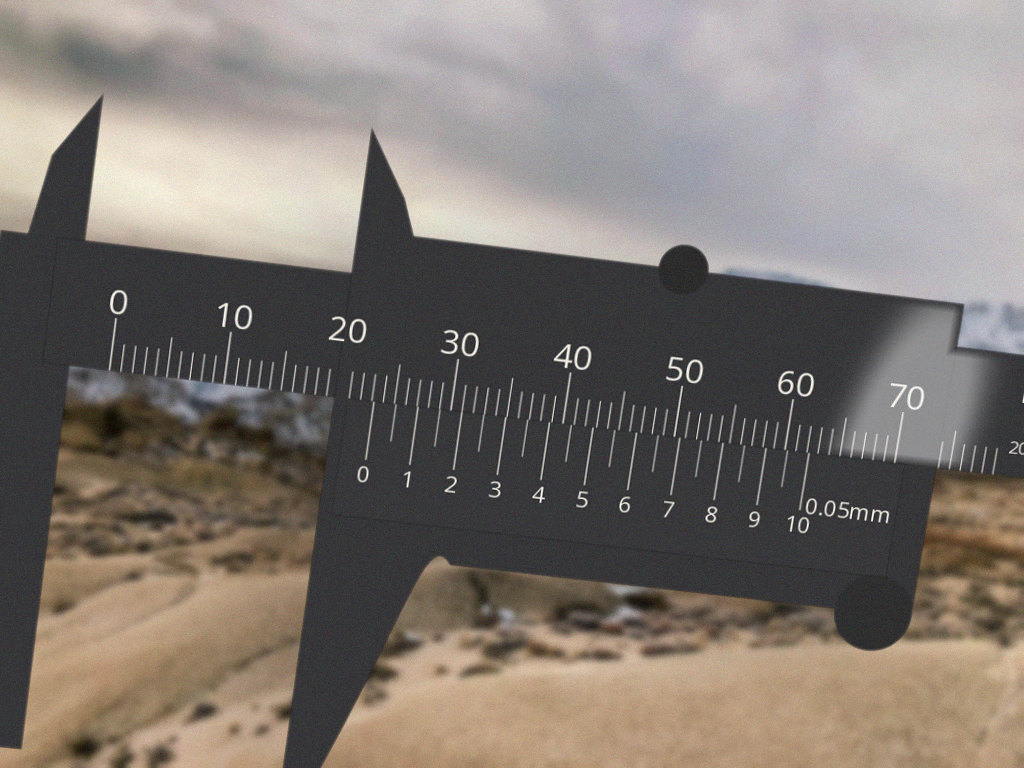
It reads 23.2; mm
